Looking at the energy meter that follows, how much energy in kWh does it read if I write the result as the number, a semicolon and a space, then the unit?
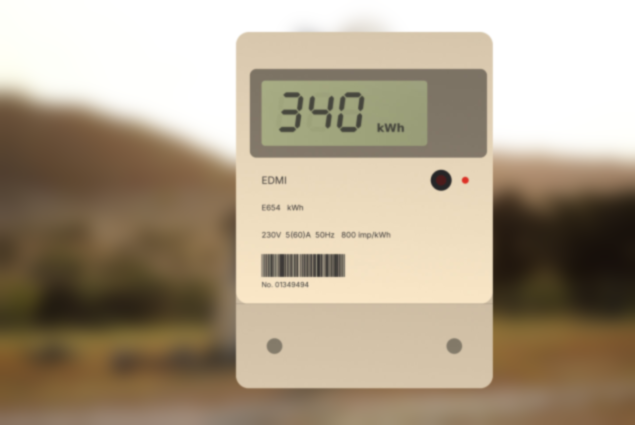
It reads 340; kWh
